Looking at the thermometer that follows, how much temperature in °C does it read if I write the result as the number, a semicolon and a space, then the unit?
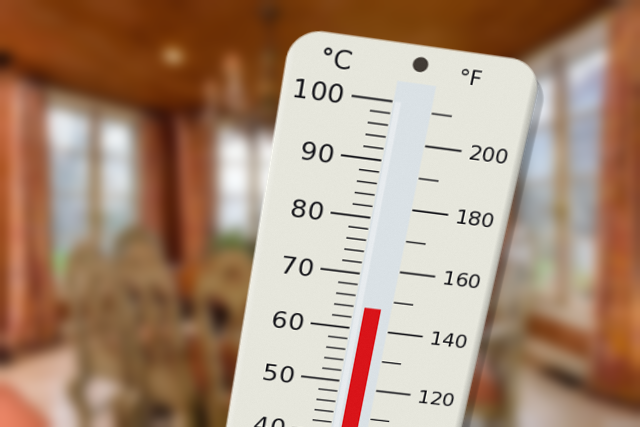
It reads 64; °C
